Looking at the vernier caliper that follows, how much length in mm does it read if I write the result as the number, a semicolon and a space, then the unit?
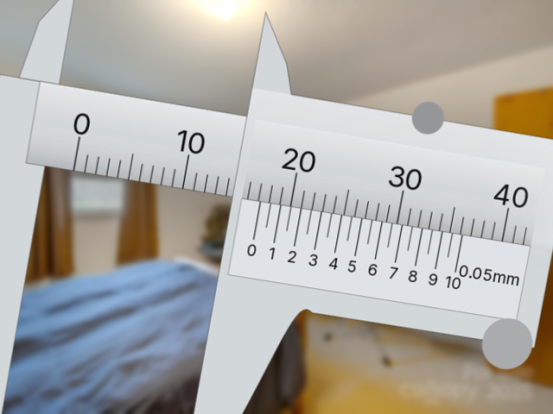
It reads 17.2; mm
